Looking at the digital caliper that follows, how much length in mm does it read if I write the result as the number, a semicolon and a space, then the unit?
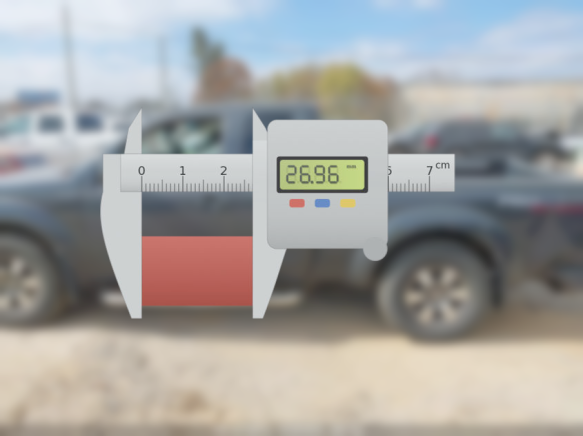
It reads 26.96; mm
